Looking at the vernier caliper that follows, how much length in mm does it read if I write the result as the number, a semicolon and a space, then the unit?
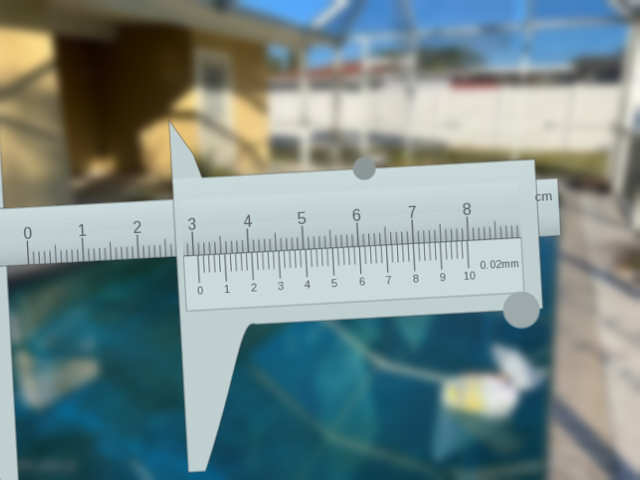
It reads 30.8; mm
